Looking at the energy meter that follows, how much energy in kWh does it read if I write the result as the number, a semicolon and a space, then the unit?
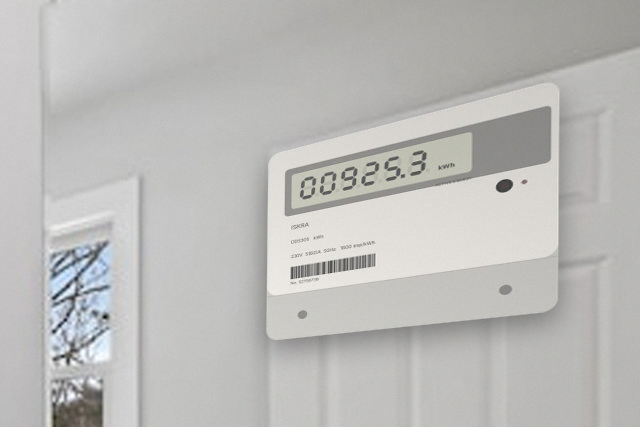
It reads 925.3; kWh
